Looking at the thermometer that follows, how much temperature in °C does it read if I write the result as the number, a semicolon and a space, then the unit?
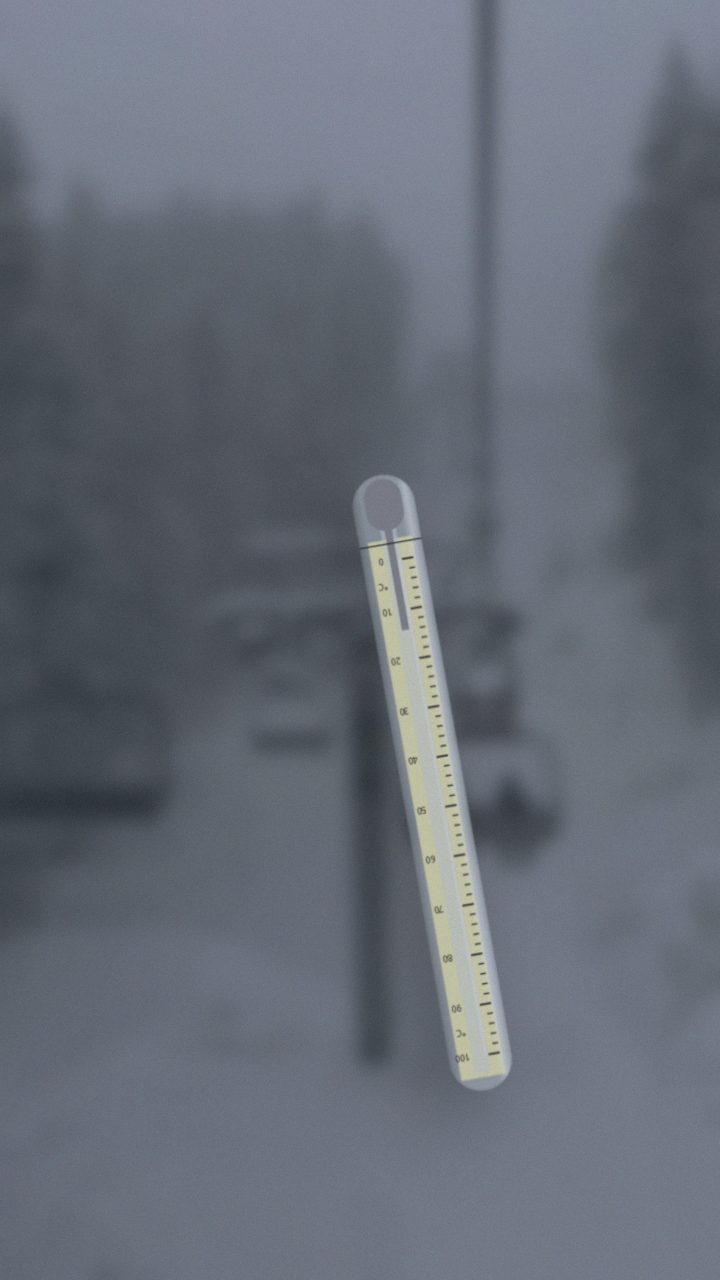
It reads 14; °C
